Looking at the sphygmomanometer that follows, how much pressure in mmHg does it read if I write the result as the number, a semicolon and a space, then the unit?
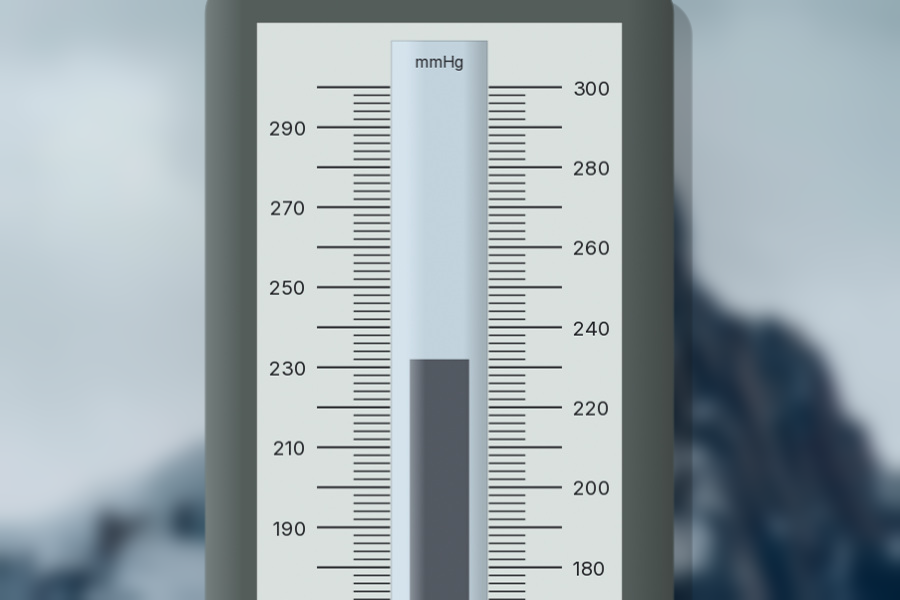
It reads 232; mmHg
